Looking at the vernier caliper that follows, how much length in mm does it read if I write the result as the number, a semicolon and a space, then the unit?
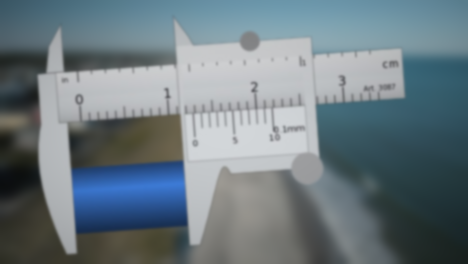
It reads 12.8; mm
